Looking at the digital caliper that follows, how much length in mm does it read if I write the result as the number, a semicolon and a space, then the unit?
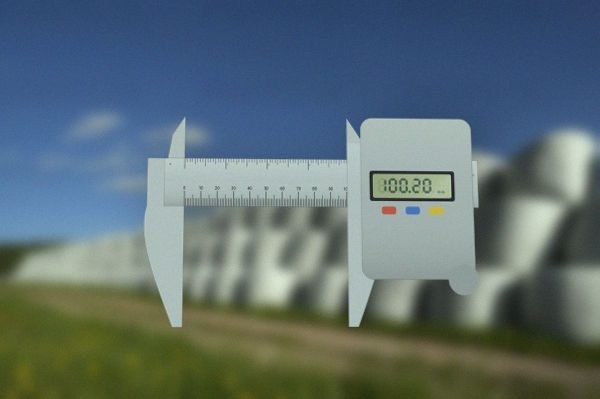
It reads 100.20; mm
